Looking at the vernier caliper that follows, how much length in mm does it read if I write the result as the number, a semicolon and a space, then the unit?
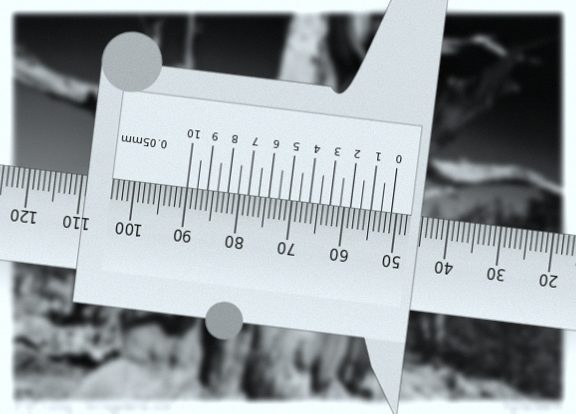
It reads 51.0; mm
